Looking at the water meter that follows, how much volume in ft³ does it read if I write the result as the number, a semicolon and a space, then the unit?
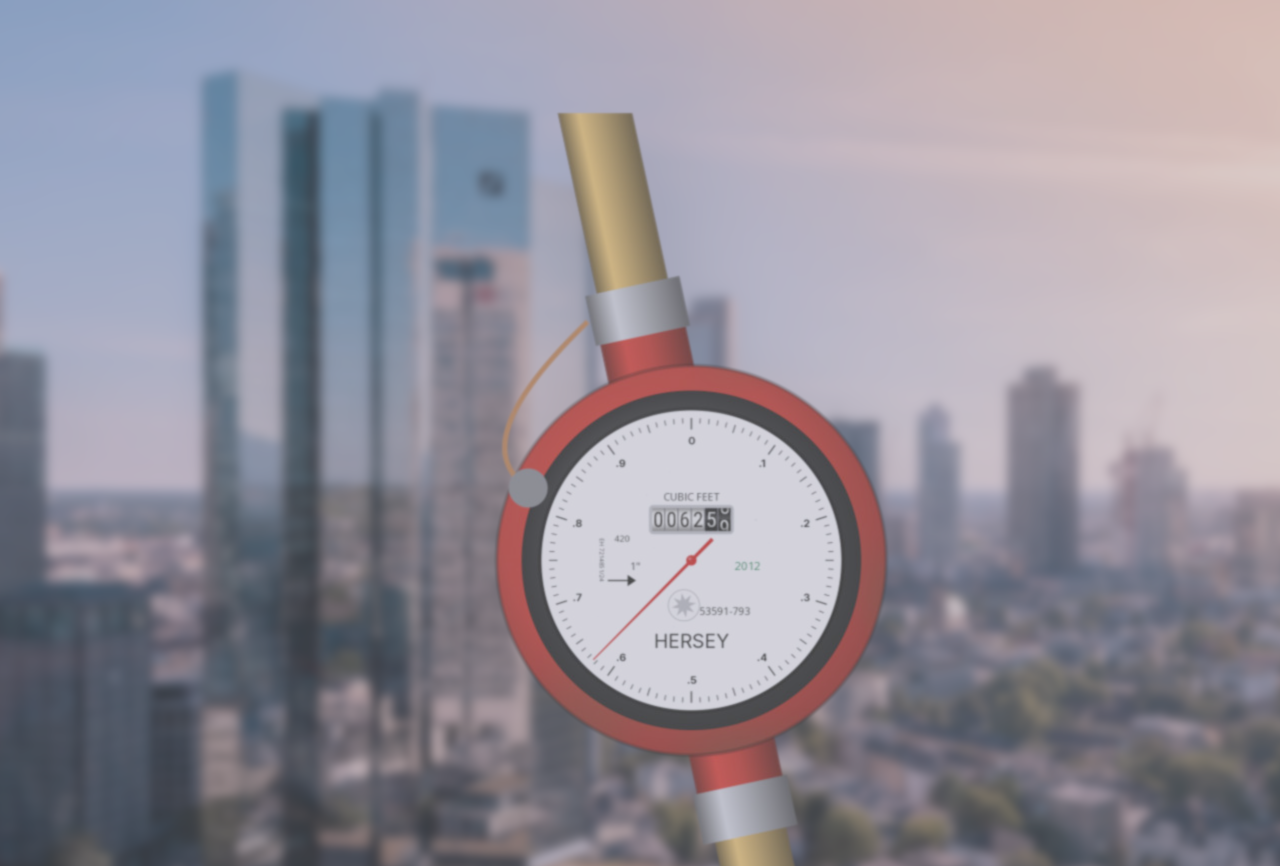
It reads 6258.62; ft³
